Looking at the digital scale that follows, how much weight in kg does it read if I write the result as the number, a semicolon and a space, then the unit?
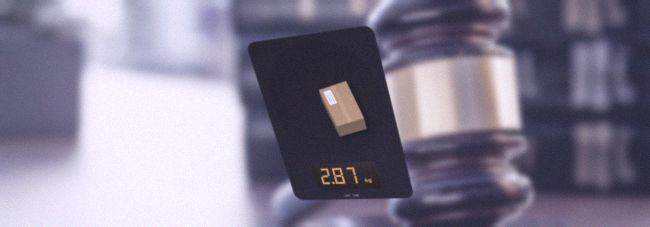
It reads 2.87; kg
